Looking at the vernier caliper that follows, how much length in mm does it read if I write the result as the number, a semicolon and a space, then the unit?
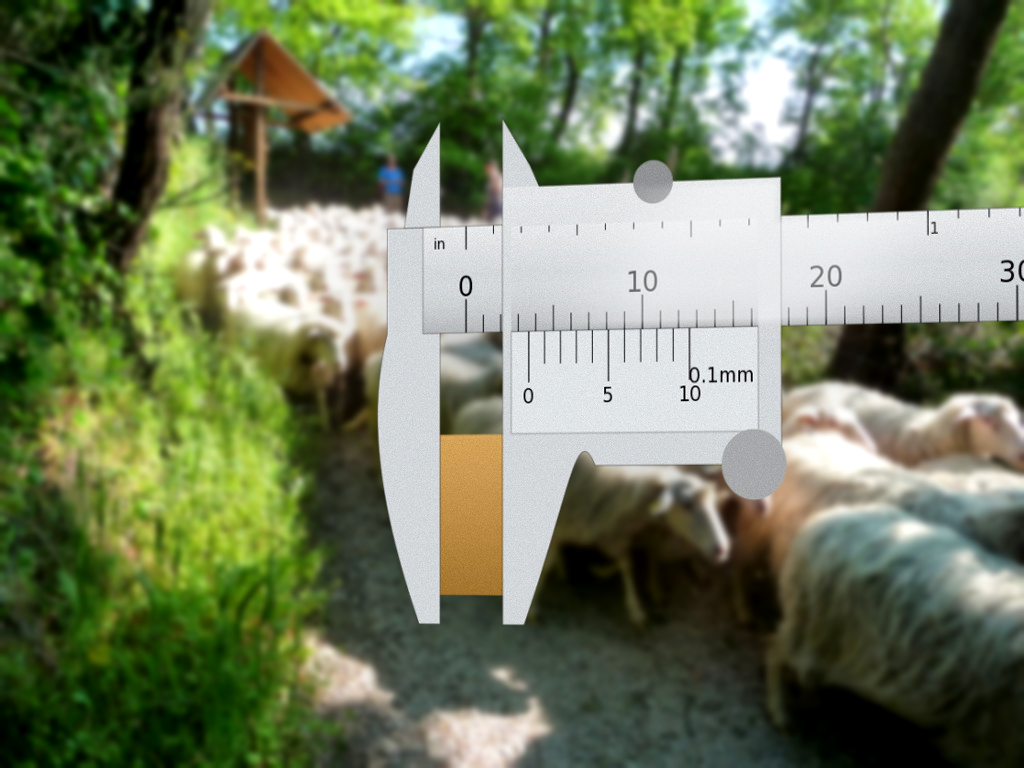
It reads 3.6; mm
